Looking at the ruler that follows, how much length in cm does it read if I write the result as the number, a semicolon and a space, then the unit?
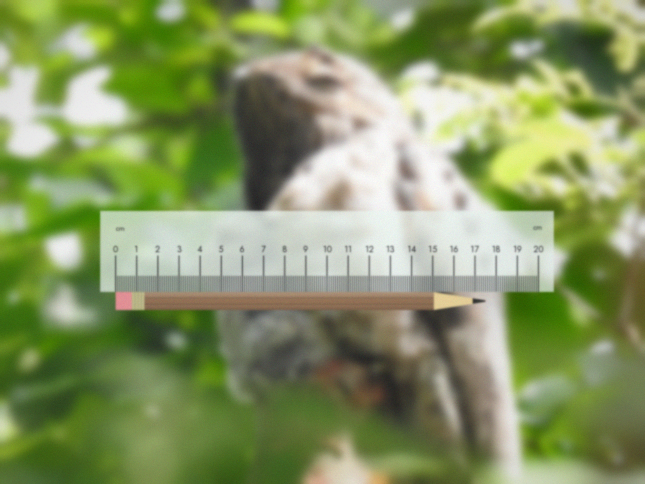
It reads 17.5; cm
